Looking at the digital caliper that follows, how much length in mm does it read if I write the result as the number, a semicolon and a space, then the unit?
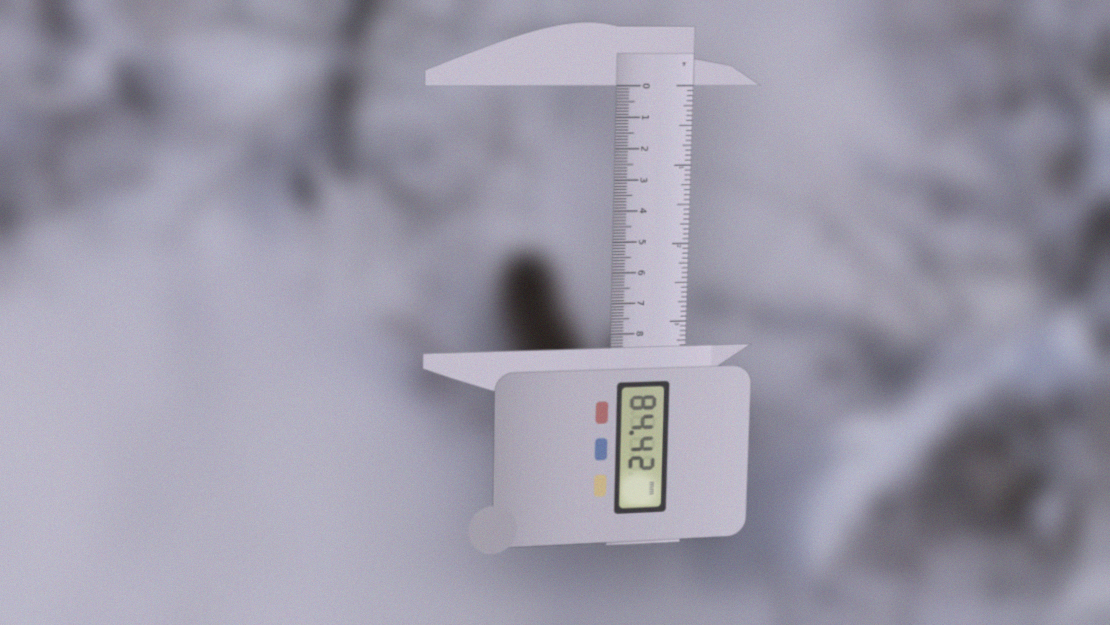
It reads 84.42; mm
